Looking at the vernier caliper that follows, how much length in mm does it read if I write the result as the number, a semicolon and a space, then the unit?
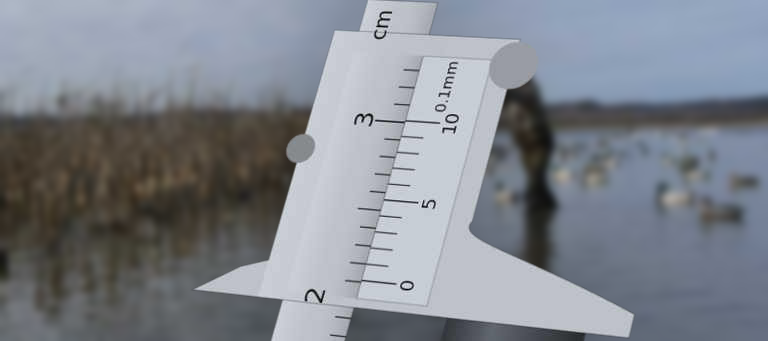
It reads 21.1; mm
